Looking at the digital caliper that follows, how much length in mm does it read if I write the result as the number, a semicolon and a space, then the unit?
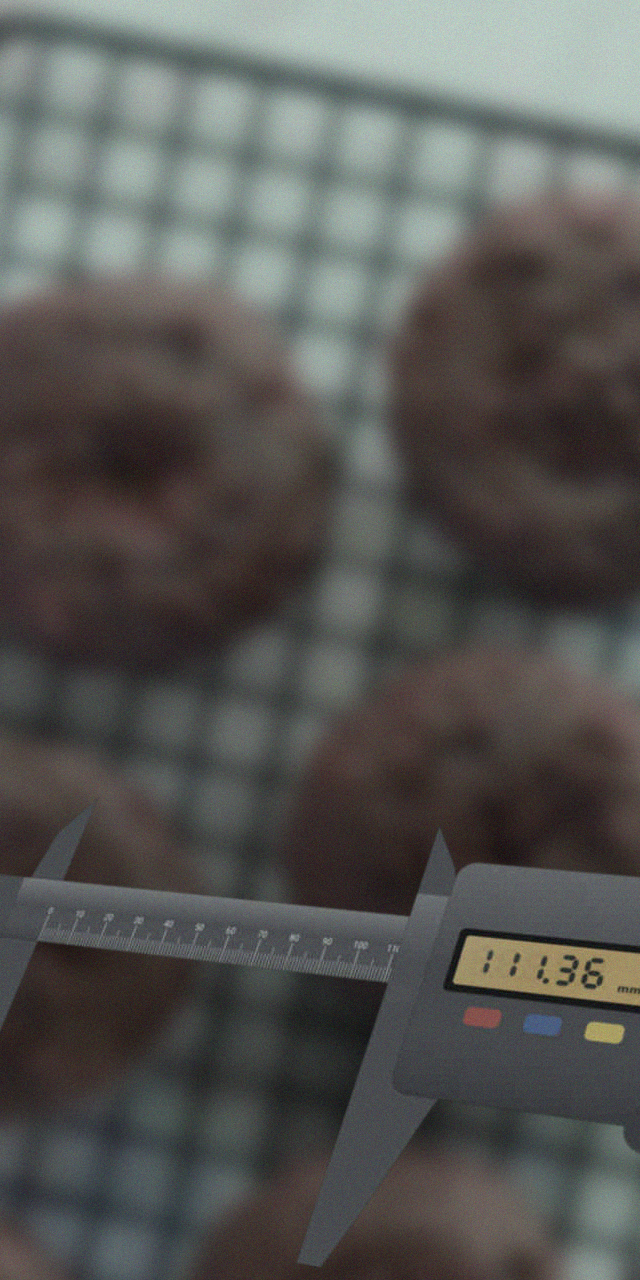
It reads 111.36; mm
